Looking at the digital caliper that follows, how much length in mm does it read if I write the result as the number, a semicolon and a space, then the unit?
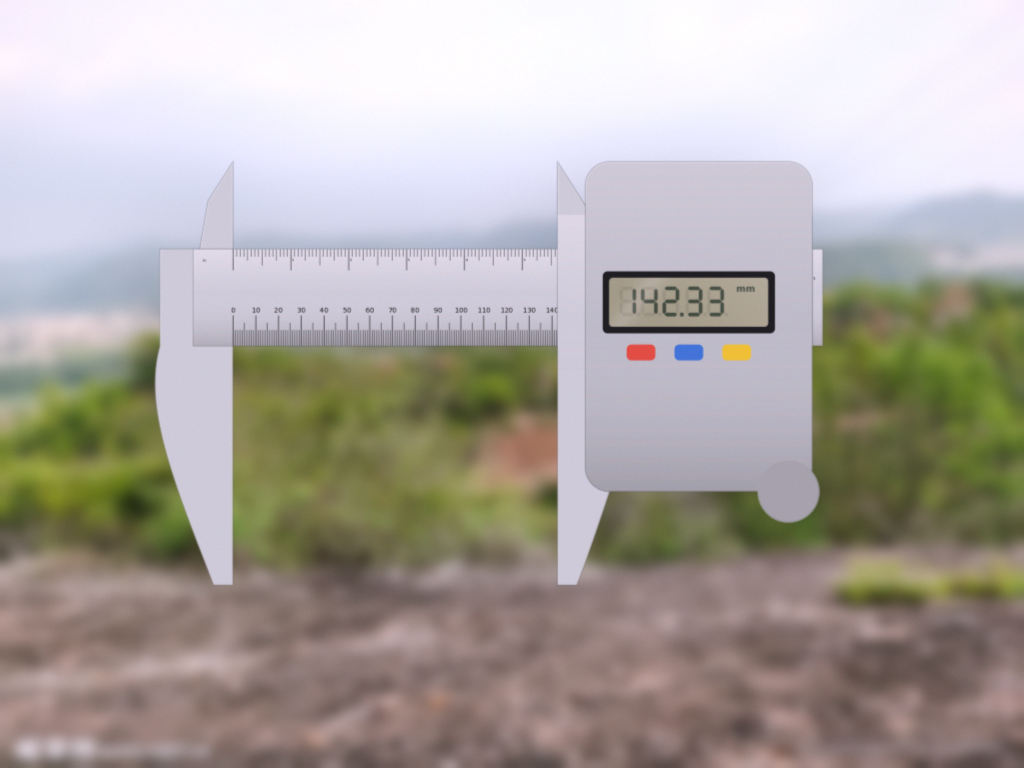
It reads 142.33; mm
